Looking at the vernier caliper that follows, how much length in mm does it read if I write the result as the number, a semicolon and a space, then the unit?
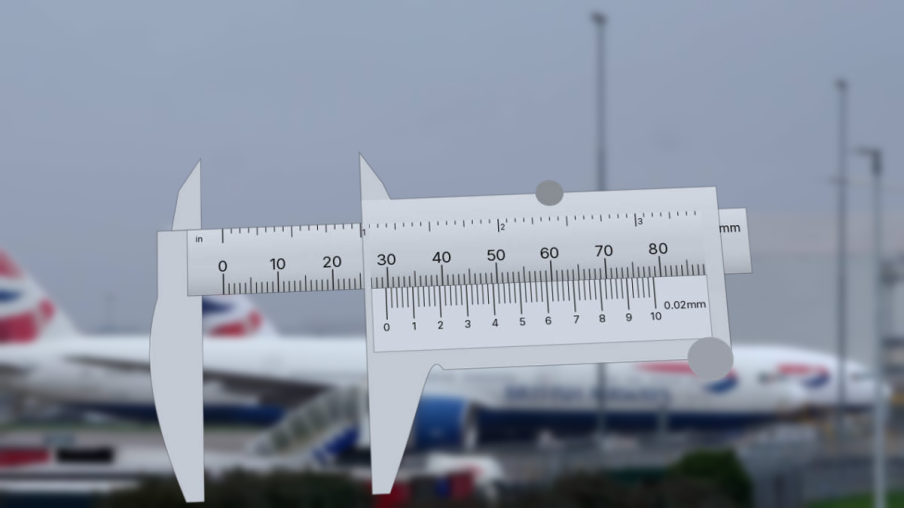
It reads 29.6; mm
